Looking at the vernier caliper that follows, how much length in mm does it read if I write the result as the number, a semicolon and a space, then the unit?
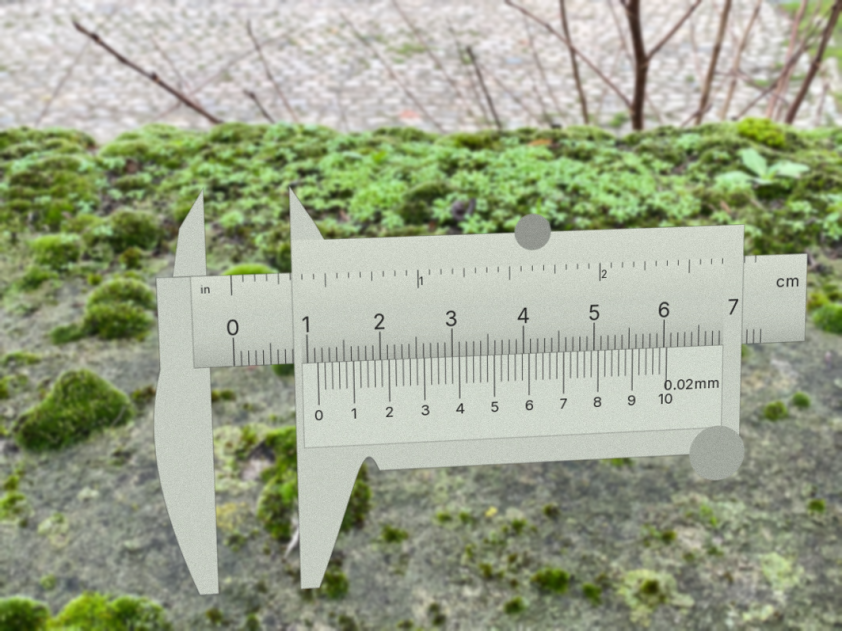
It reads 11.4; mm
